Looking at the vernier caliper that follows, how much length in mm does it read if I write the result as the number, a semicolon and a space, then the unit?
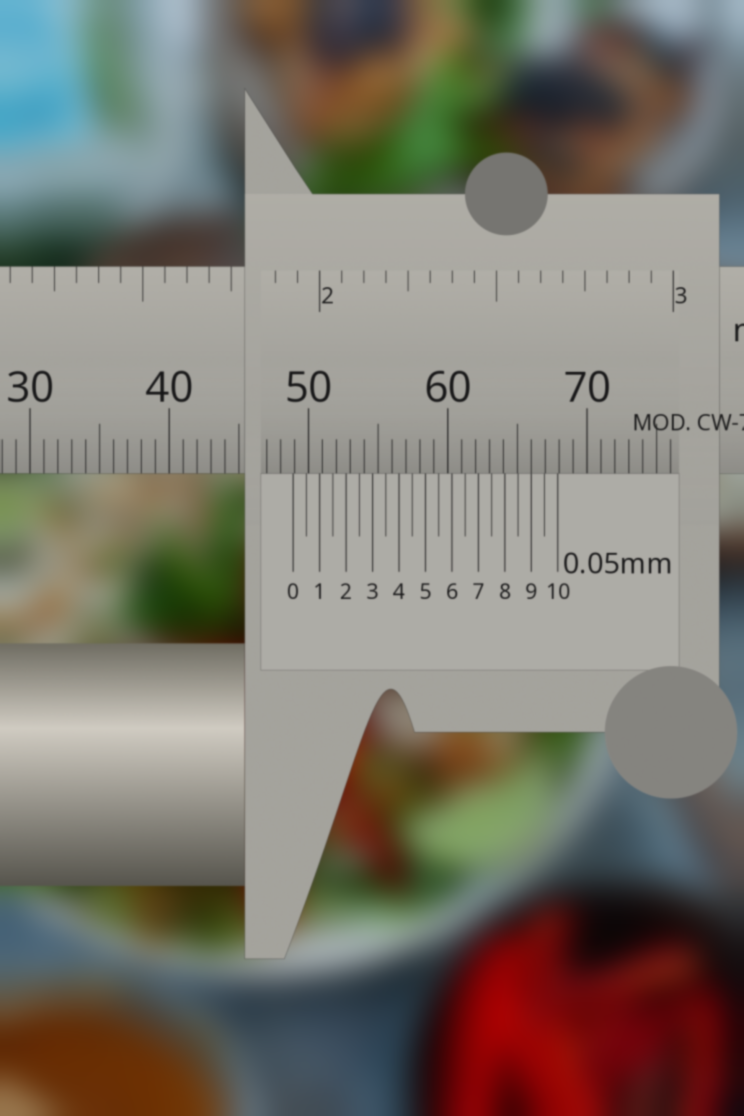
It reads 48.9; mm
